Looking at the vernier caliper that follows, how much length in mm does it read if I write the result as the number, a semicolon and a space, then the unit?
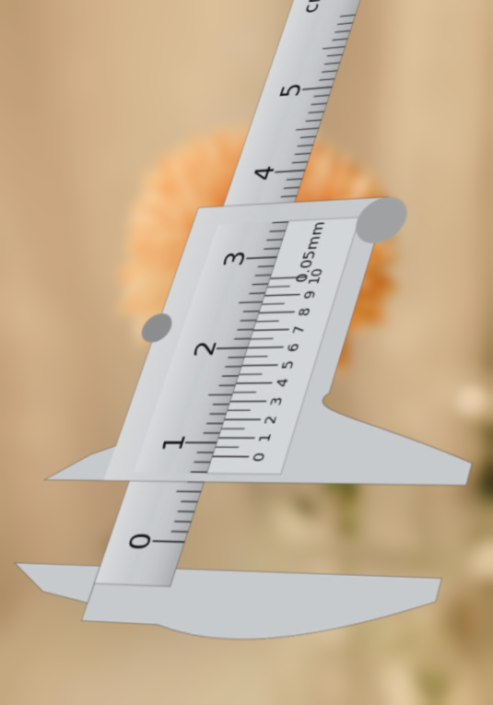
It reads 8.6; mm
